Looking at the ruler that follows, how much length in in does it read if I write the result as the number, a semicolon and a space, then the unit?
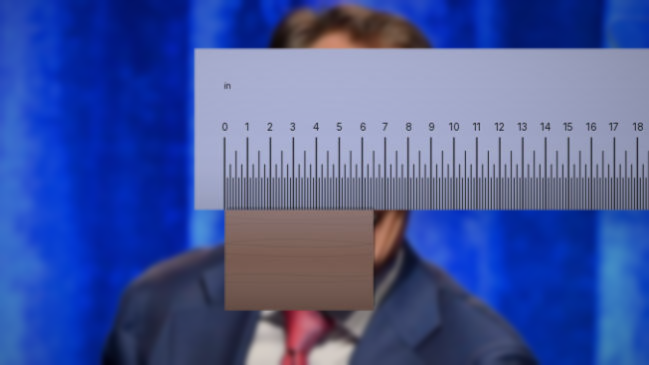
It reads 6.5; in
